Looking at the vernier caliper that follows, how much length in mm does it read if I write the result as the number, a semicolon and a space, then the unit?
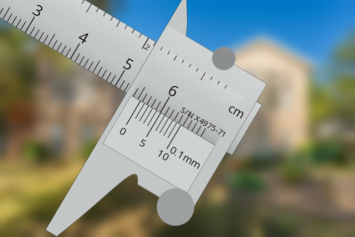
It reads 55.6; mm
